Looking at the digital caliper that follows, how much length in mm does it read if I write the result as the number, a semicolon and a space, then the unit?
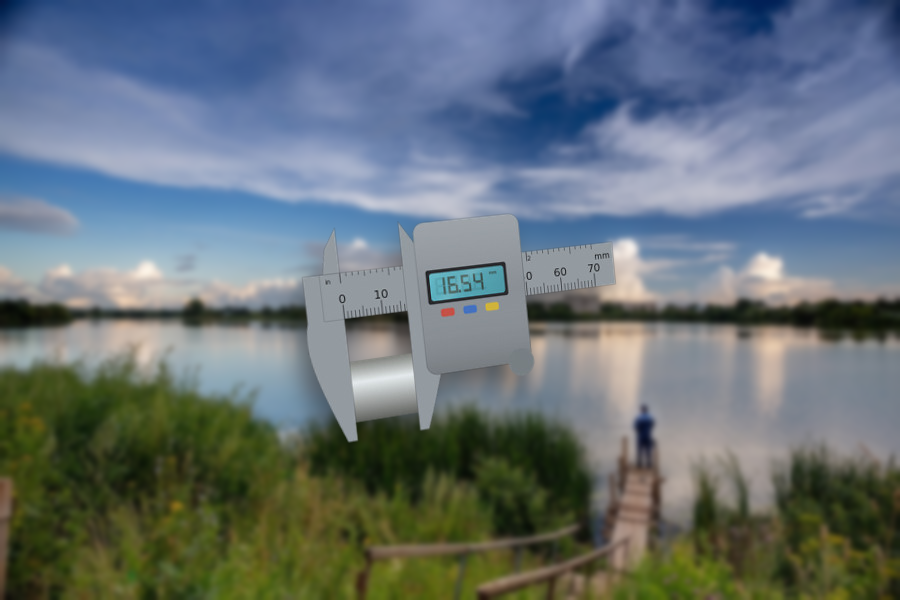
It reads 16.54; mm
